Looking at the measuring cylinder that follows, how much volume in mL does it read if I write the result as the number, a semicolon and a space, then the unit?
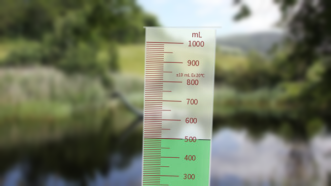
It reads 500; mL
